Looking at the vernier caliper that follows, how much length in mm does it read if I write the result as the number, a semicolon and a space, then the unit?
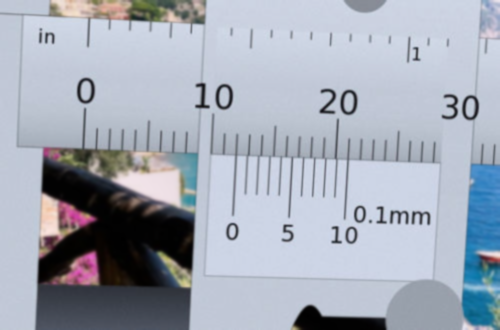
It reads 12.0; mm
